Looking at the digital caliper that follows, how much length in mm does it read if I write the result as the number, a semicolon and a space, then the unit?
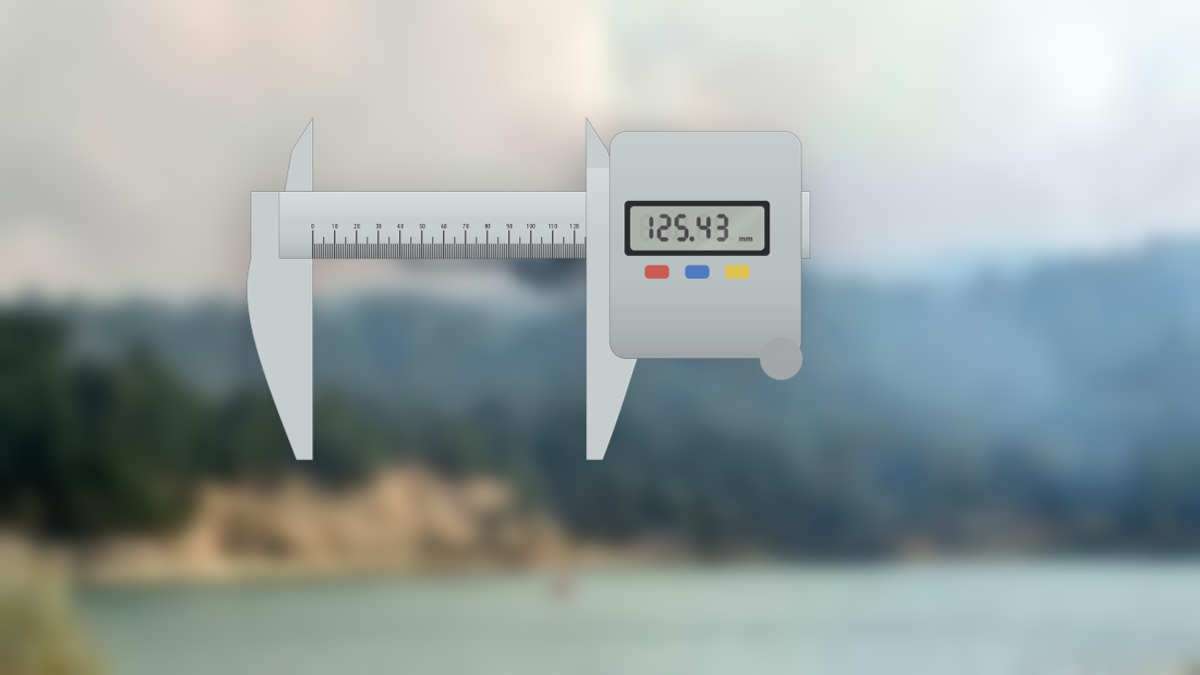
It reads 125.43; mm
